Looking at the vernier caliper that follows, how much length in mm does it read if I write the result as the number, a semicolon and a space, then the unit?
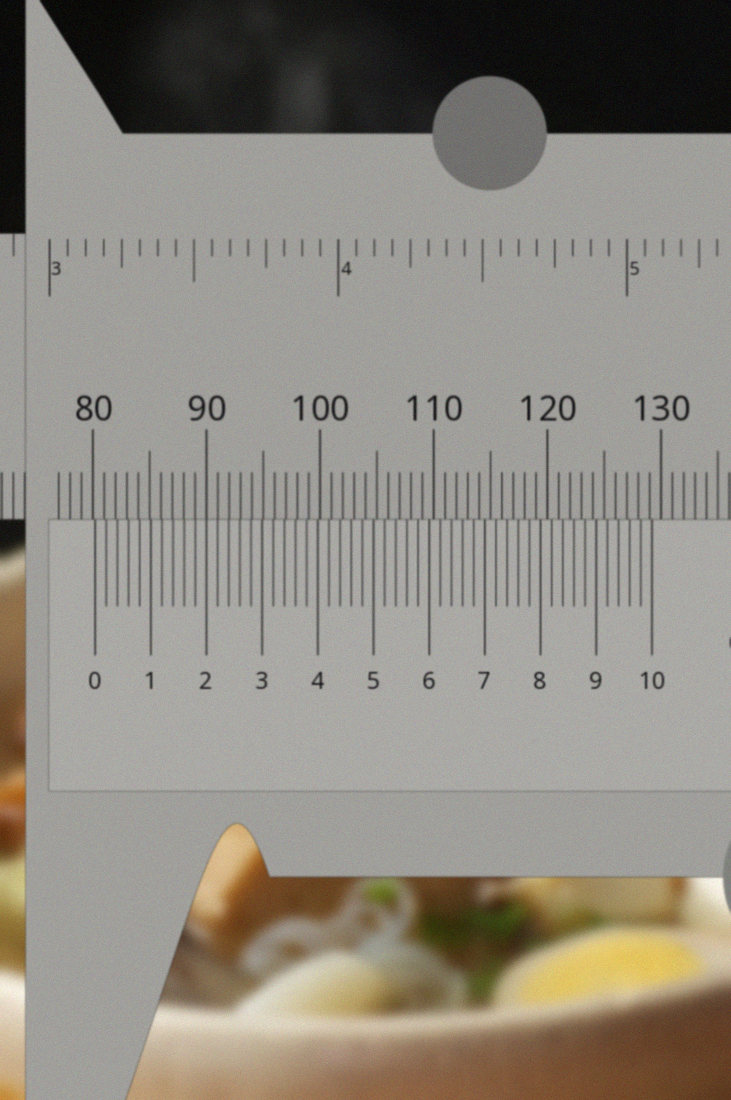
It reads 80.2; mm
